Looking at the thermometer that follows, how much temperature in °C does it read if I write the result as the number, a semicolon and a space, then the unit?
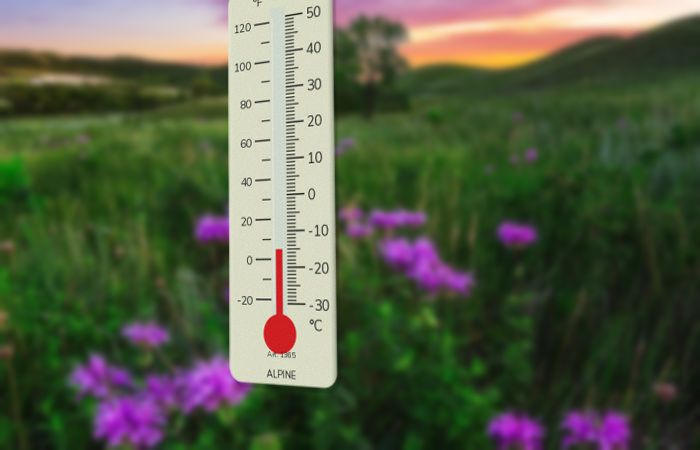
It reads -15; °C
